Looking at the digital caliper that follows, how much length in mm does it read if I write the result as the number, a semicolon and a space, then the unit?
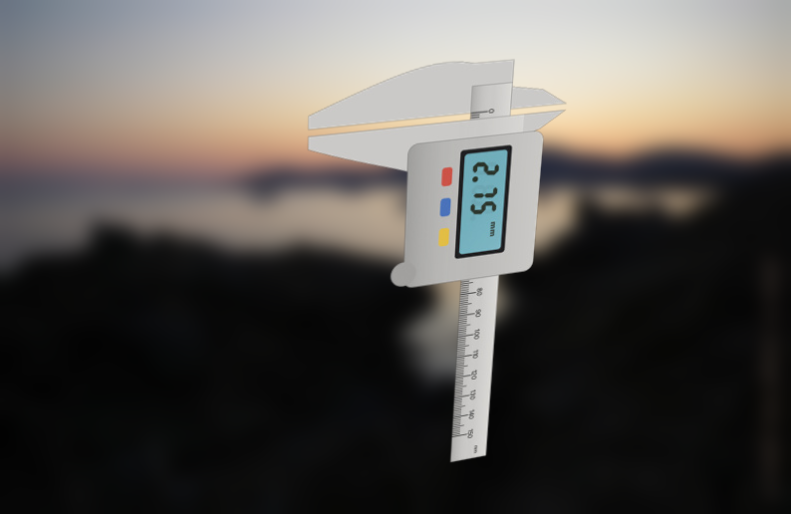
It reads 2.75; mm
